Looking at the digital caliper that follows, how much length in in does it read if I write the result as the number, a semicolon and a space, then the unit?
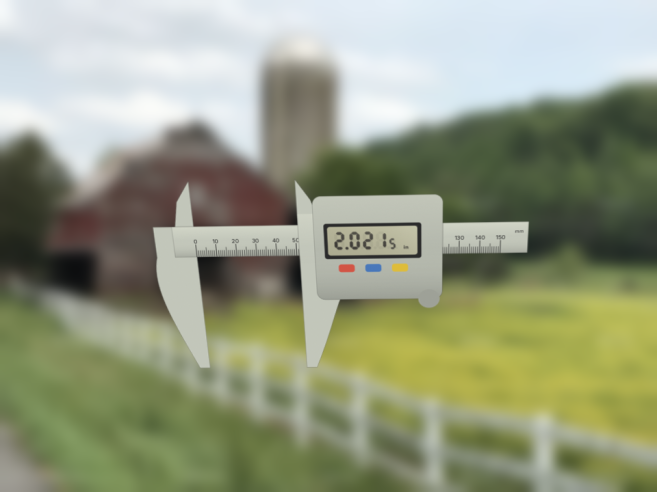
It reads 2.0215; in
